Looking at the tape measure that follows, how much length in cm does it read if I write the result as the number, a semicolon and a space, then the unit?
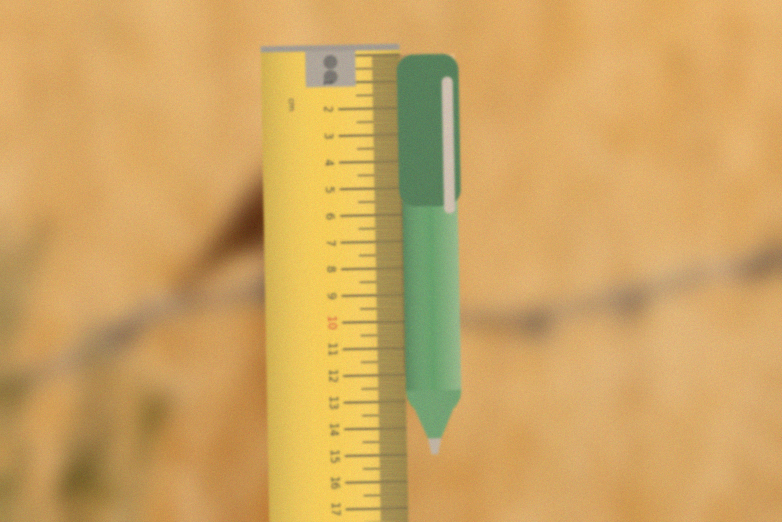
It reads 15; cm
